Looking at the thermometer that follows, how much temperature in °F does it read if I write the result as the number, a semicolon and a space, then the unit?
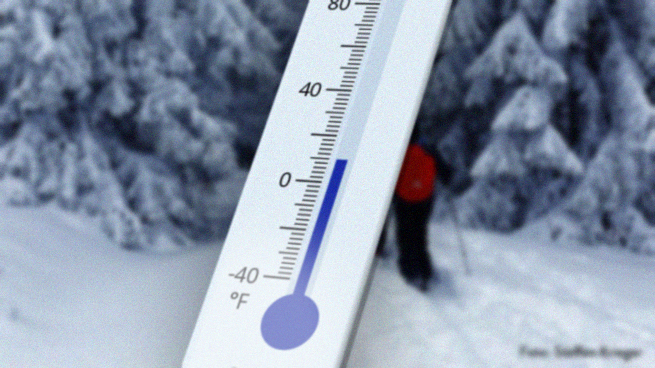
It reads 10; °F
